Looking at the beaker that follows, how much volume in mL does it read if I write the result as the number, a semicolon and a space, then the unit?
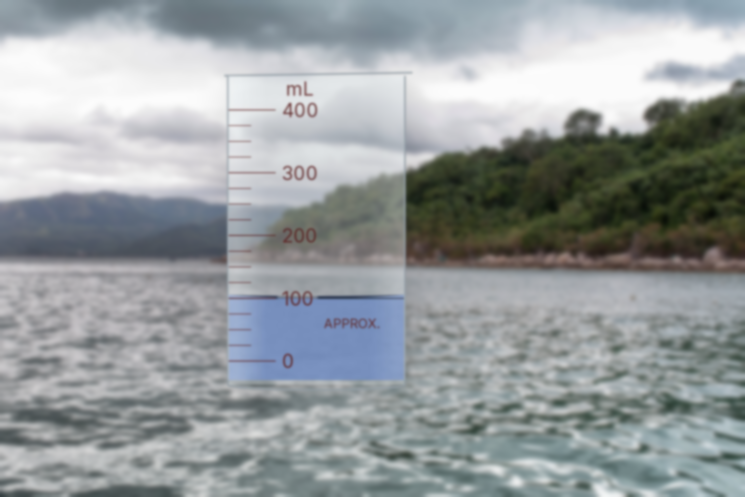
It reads 100; mL
